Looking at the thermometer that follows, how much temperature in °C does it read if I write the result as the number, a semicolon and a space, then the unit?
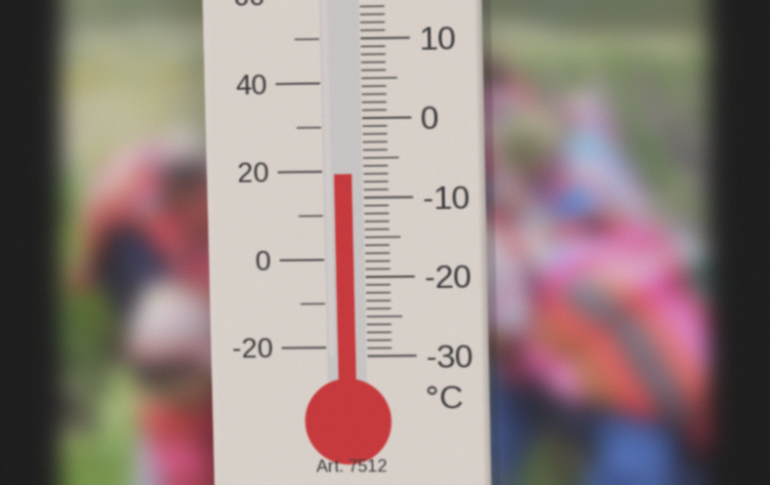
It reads -7; °C
